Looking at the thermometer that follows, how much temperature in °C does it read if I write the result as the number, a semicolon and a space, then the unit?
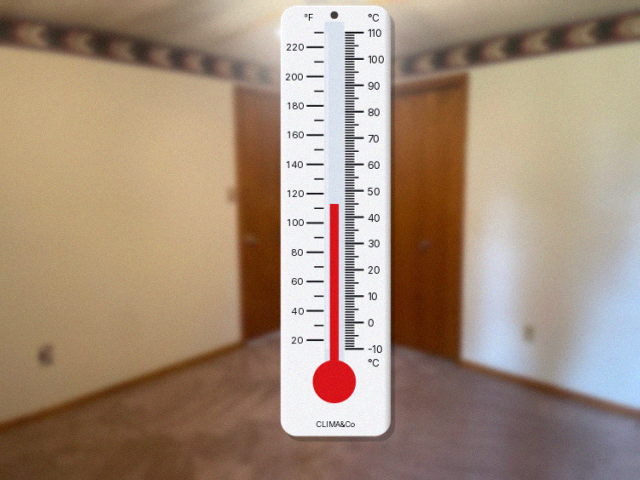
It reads 45; °C
